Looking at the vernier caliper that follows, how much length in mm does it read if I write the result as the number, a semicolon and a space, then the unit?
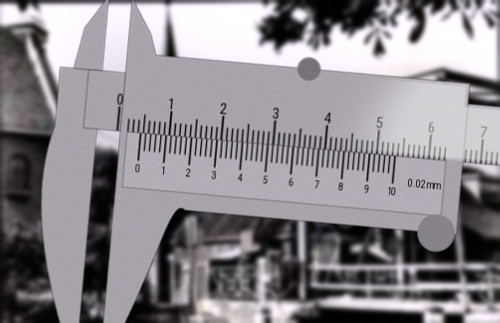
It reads 4.5; mm
